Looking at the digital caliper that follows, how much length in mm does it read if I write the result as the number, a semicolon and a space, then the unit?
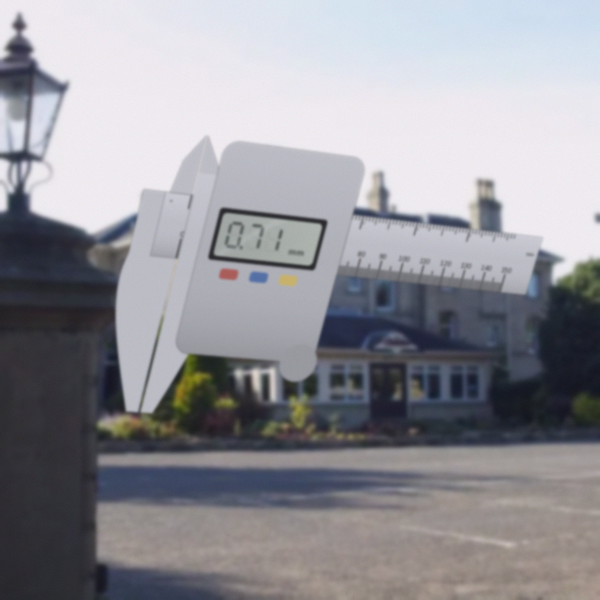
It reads 0.71; mm
